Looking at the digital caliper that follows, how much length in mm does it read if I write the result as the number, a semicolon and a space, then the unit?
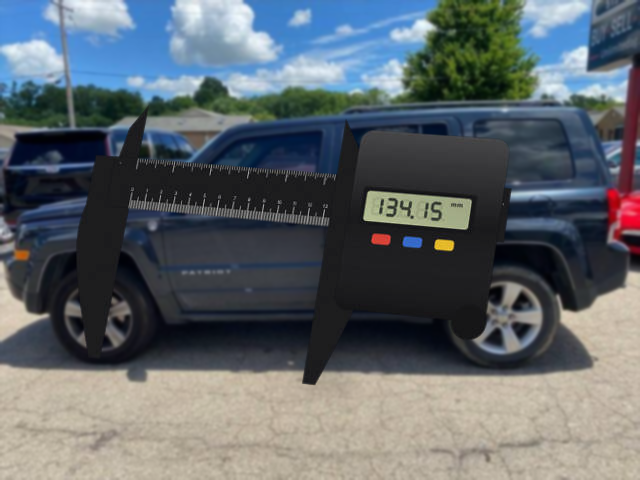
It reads 134.15; mm
